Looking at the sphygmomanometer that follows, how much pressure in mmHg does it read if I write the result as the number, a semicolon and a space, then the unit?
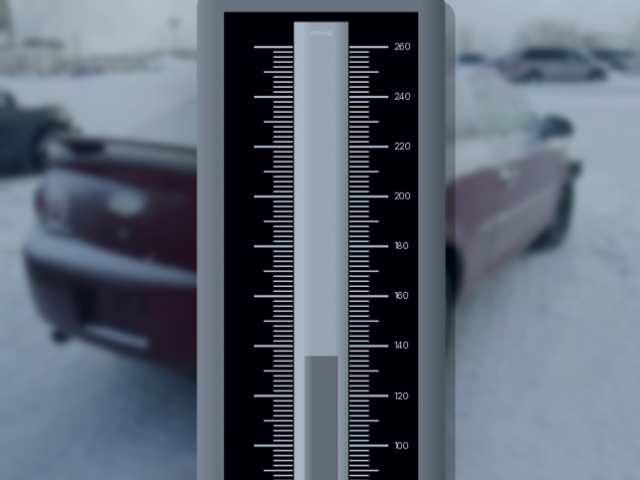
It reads 136; mmHg
